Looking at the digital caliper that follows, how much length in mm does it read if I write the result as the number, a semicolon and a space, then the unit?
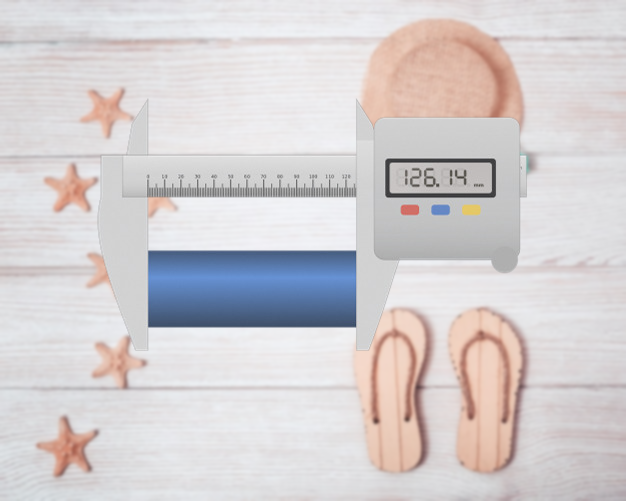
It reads 126.14; mm
